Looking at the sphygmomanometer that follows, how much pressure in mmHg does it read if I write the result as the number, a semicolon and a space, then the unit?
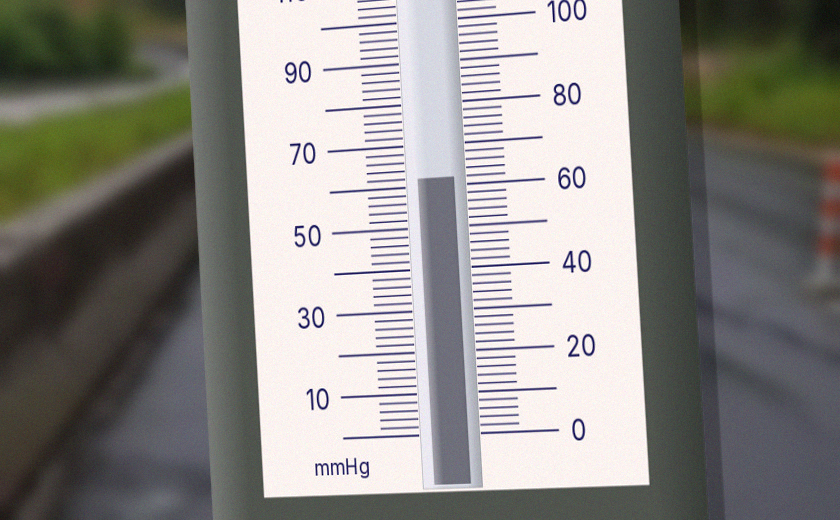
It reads 62; mmHg
